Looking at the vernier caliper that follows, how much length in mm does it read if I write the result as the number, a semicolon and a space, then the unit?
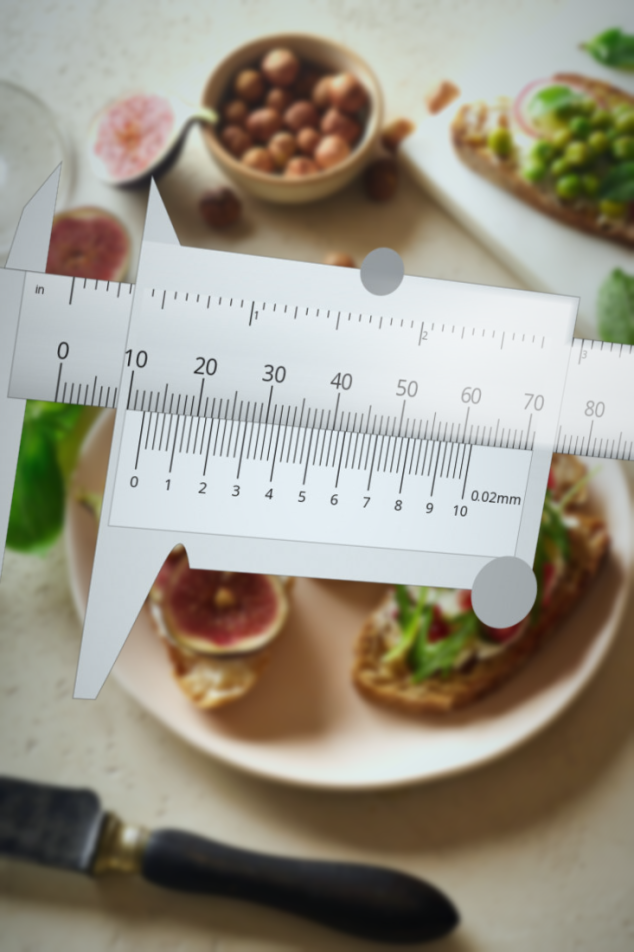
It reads 12.4; mm
